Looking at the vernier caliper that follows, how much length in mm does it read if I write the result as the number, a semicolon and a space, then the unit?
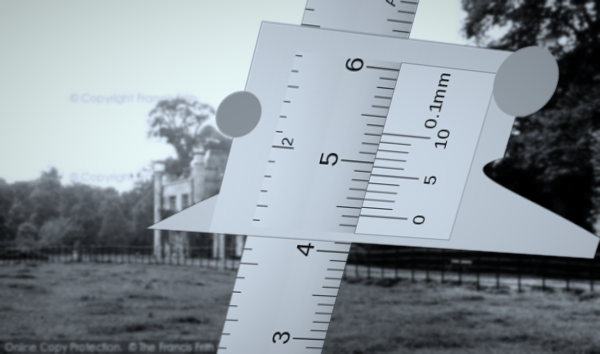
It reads 44.2; mm
